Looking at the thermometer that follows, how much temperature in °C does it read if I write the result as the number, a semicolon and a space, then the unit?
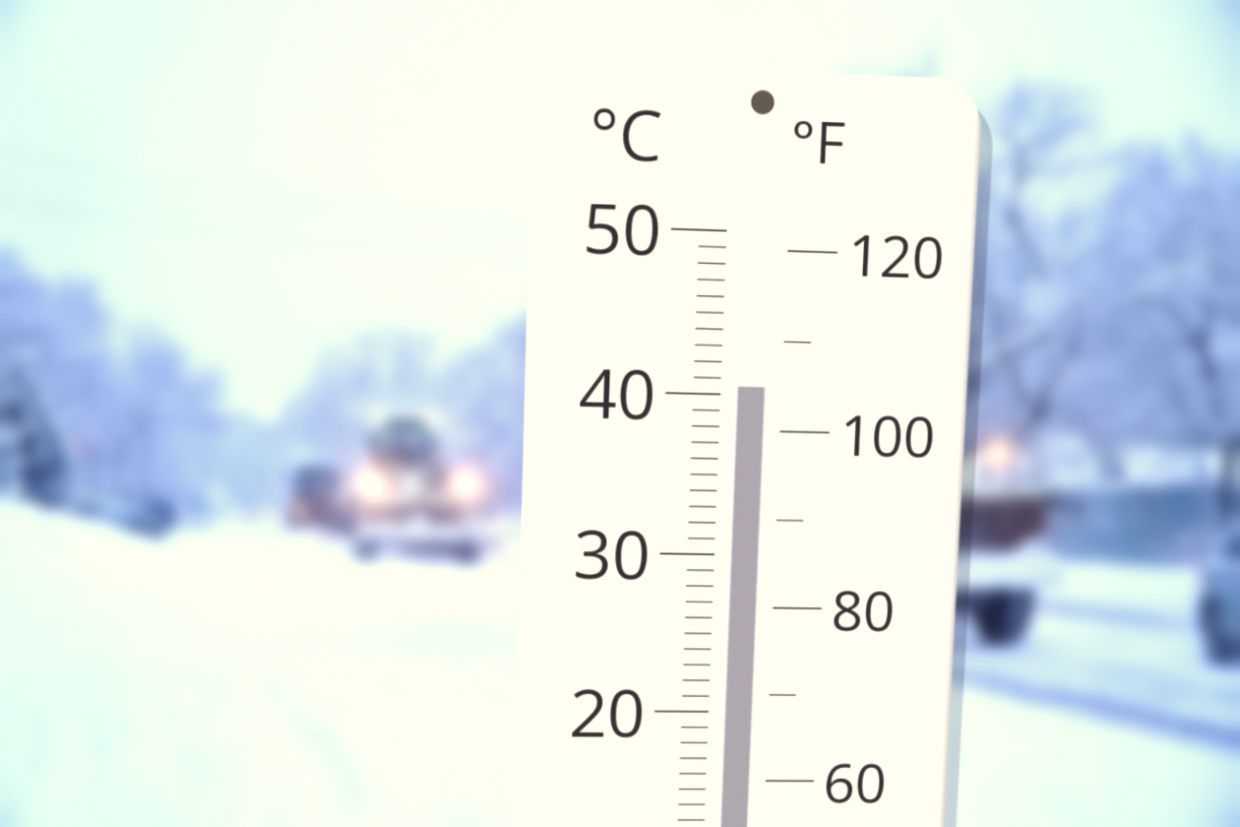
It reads 40.5; °C
